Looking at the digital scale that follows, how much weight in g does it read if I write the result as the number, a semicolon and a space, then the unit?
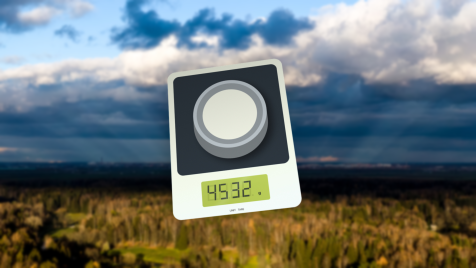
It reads 4532; g
